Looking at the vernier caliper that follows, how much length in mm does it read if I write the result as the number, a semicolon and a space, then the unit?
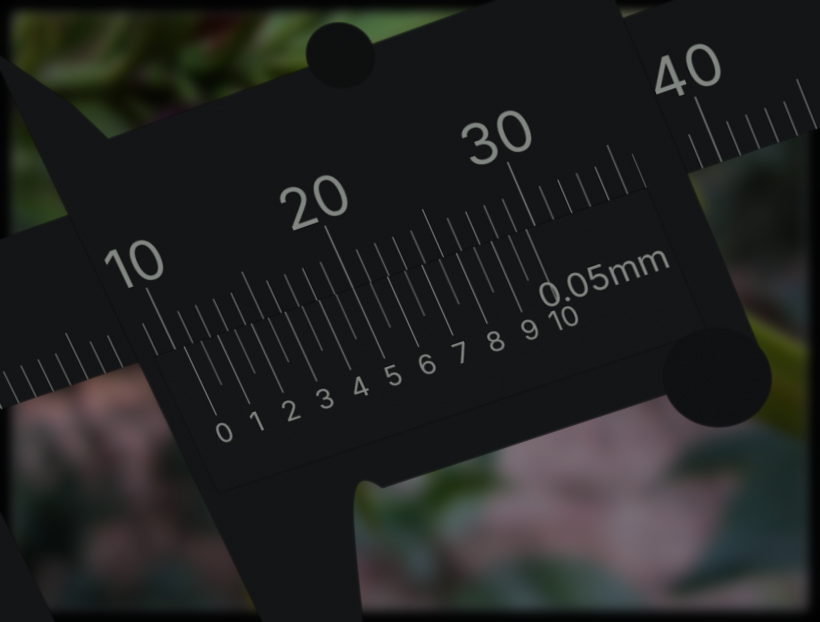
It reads 10.5; mm
